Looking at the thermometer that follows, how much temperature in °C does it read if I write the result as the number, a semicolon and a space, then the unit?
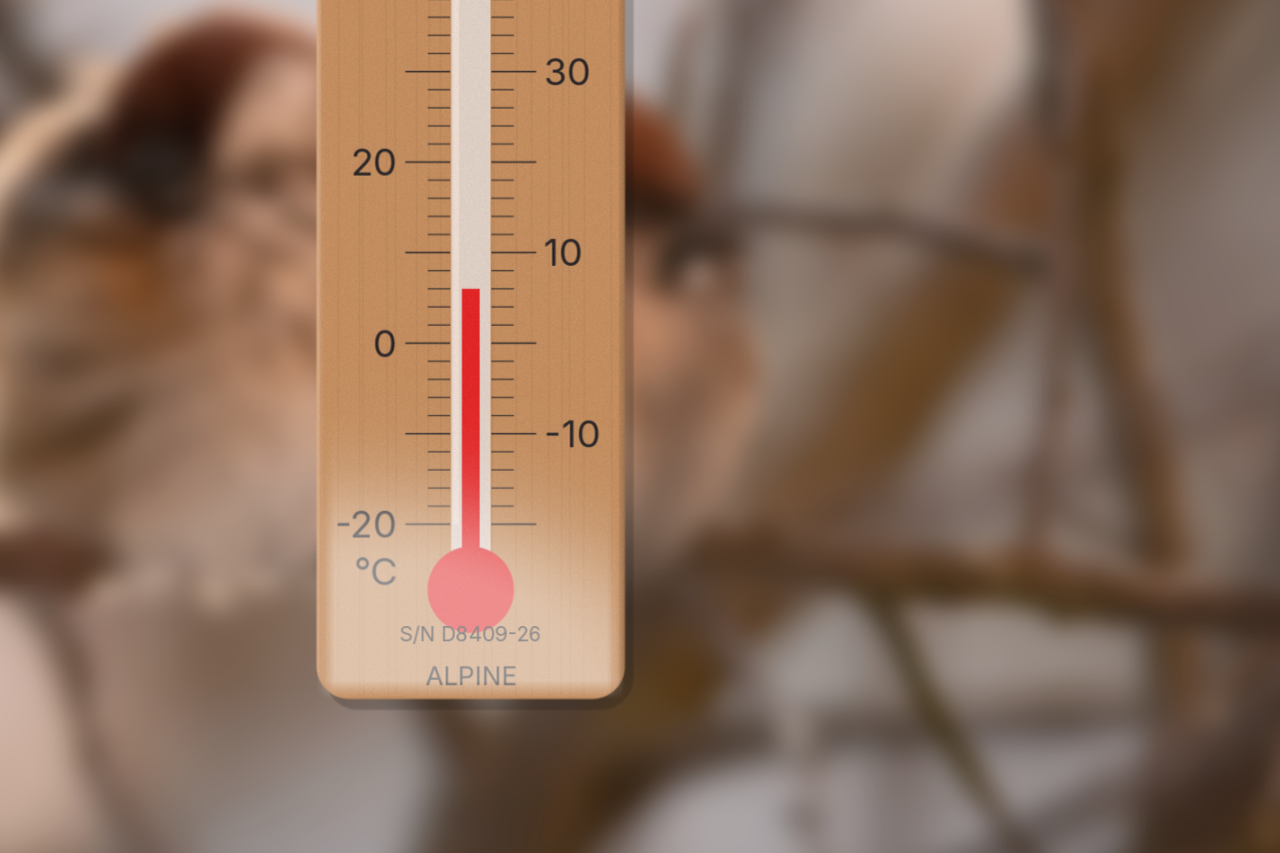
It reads 6; °C
